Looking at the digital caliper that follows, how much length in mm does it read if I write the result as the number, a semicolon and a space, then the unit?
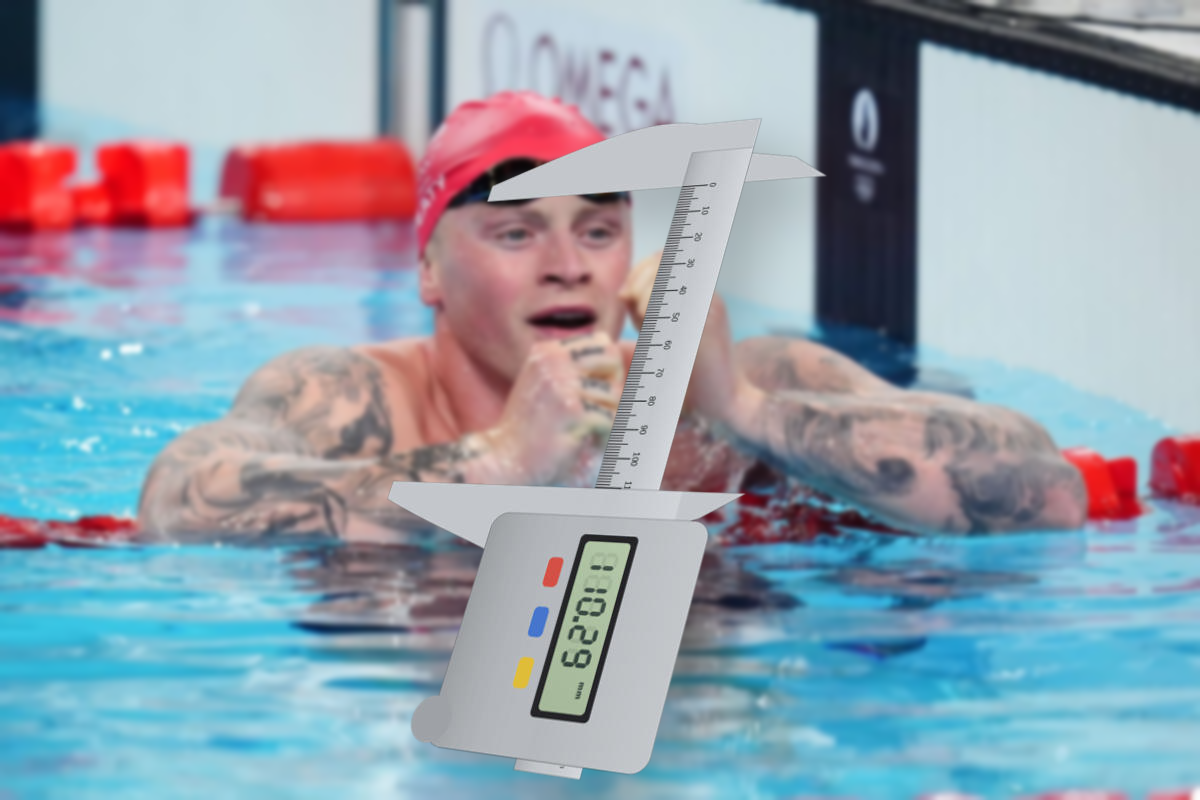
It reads 110.29; mm
